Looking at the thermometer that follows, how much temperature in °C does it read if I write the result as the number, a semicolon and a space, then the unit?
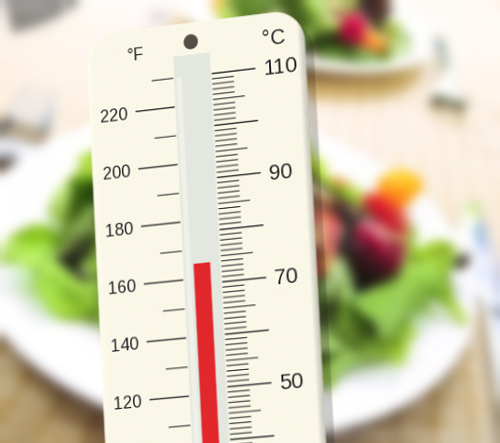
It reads 74; °C
